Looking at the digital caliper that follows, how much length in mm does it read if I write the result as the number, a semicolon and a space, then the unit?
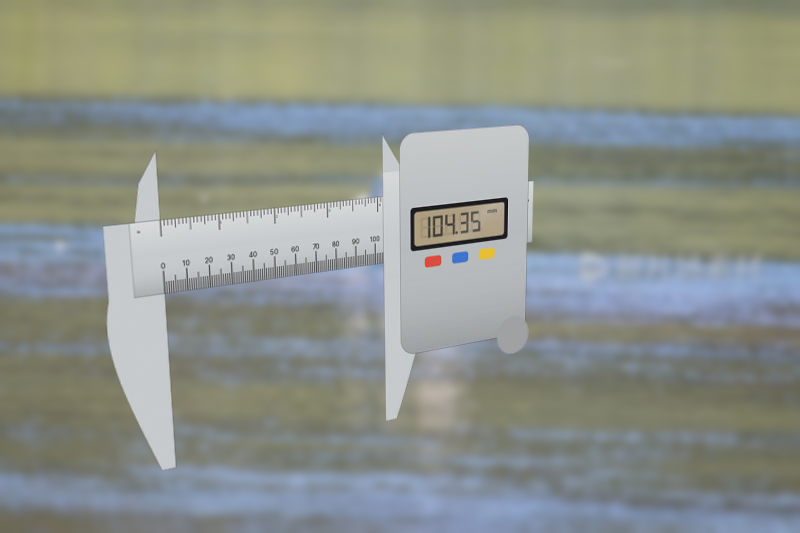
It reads 104.35; mm
